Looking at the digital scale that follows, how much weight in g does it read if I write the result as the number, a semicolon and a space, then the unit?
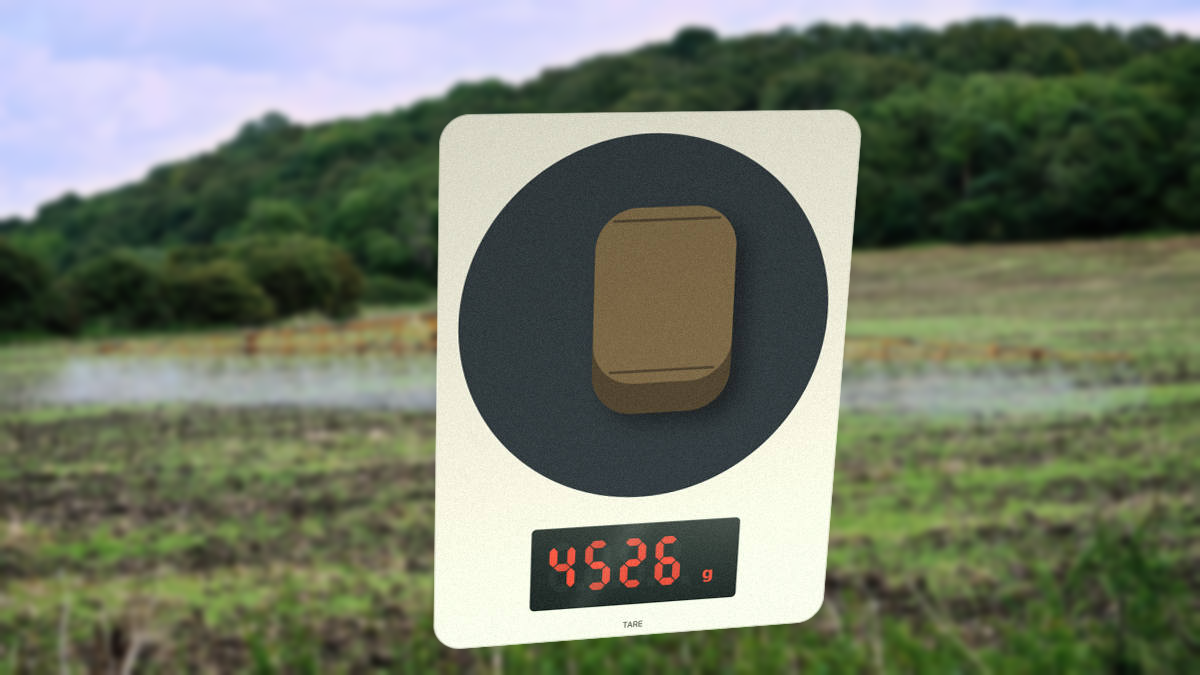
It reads 4526; g
